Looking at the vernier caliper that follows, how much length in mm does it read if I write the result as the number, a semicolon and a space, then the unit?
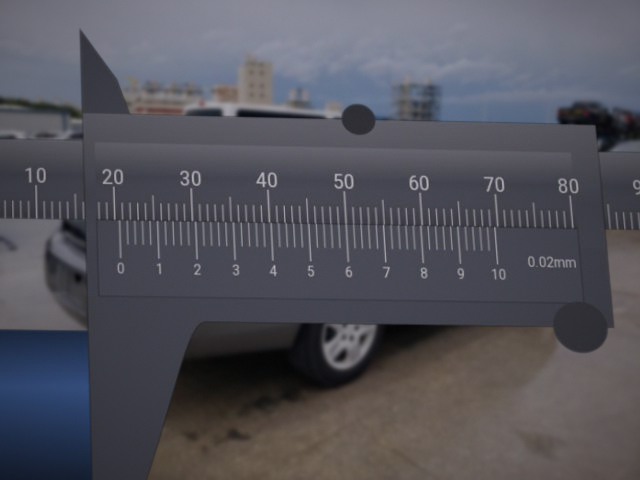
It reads 20.6; mm
